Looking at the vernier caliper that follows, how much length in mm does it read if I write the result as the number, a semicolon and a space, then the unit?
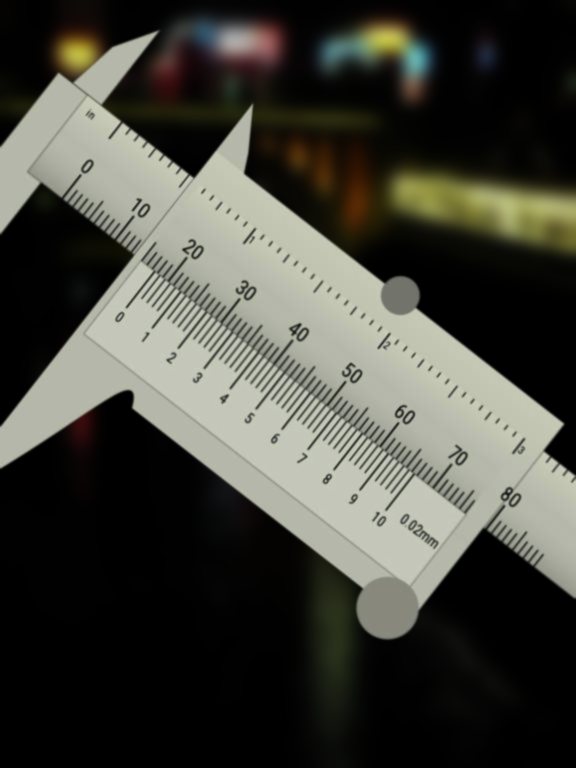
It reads 17.5; mm
